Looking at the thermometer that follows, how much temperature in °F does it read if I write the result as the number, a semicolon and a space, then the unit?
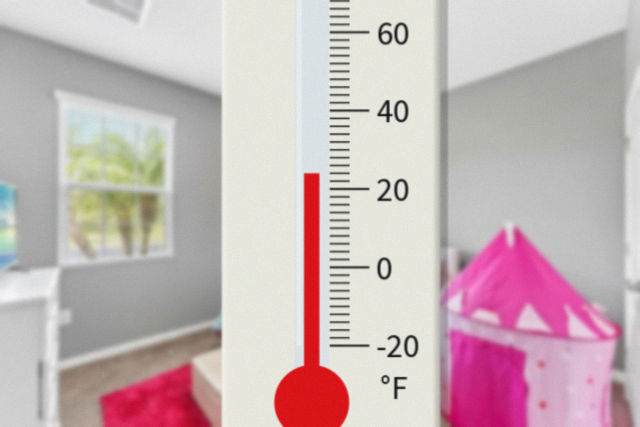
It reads 24; °F
